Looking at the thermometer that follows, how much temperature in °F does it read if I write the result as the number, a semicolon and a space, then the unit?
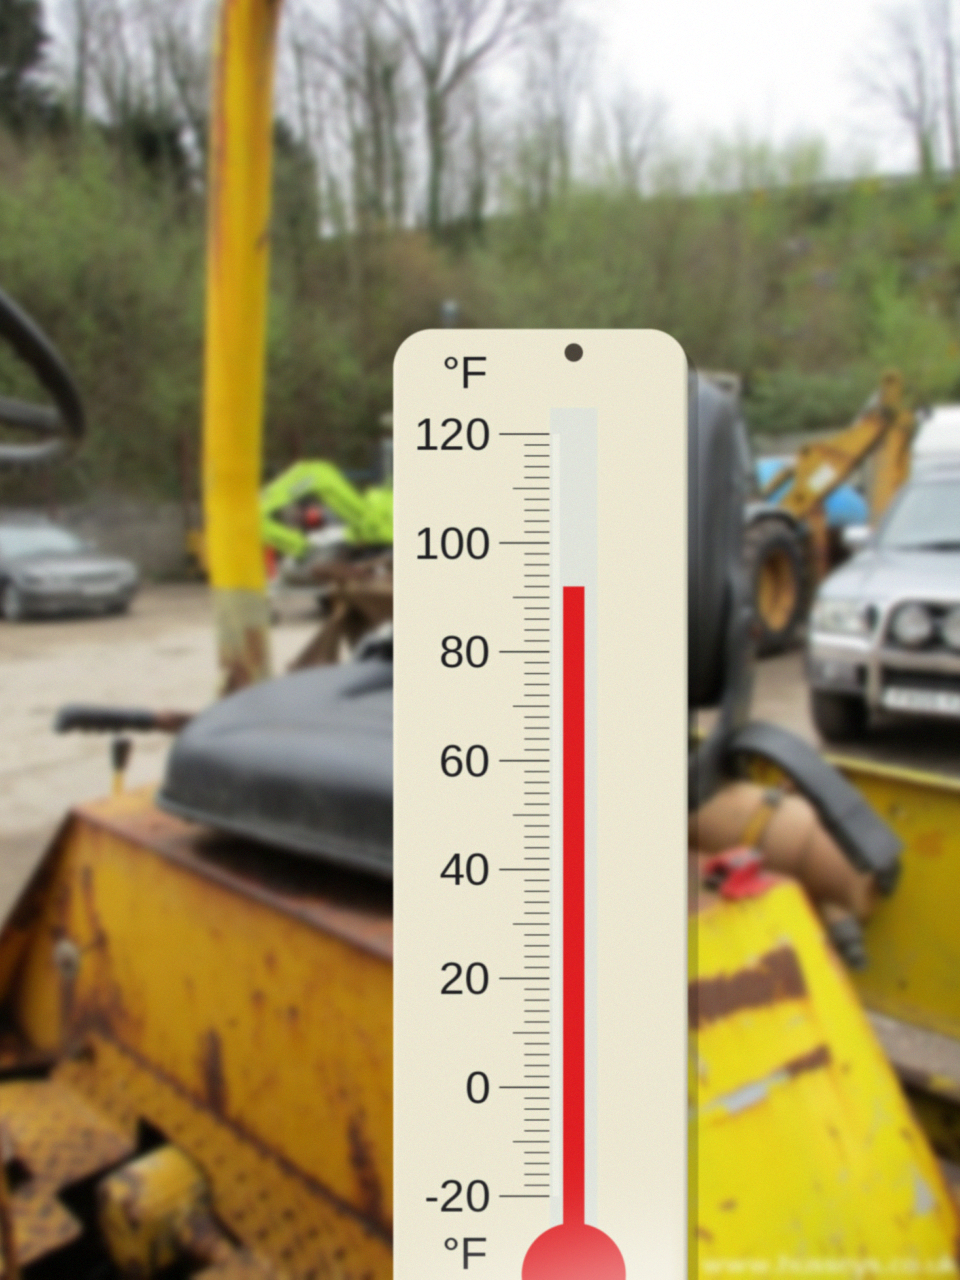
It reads 92; °F
